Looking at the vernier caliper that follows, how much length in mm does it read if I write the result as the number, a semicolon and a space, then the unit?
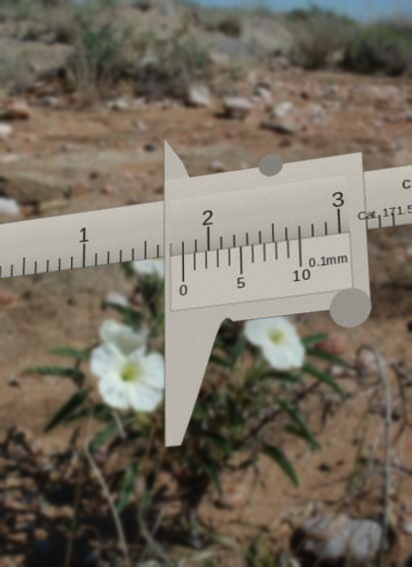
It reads 18.0; mm
